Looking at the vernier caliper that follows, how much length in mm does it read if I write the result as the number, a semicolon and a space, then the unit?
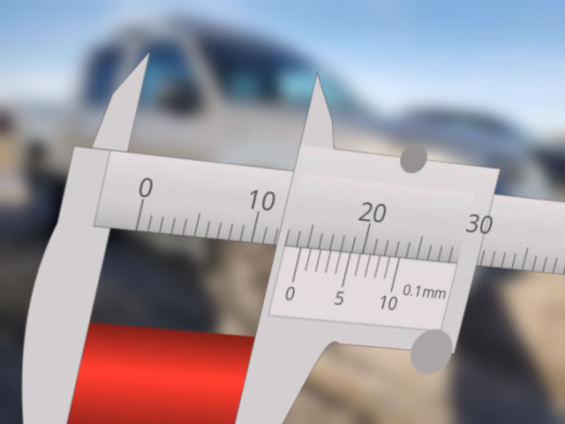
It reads 14.4; mm
